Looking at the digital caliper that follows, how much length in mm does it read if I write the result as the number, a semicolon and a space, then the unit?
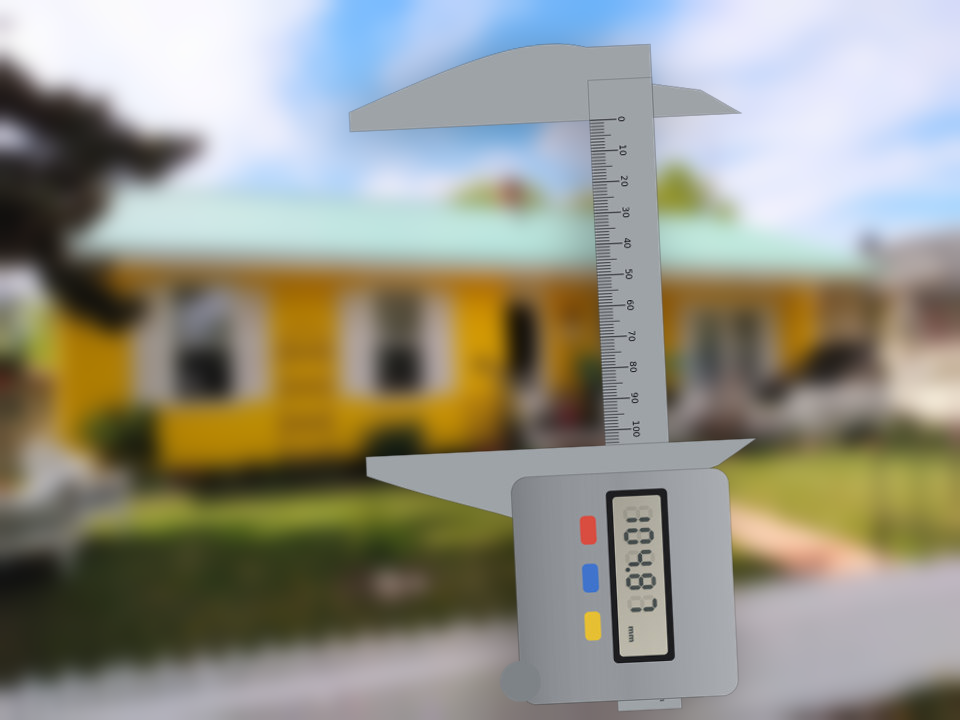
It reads 104.87; mm
